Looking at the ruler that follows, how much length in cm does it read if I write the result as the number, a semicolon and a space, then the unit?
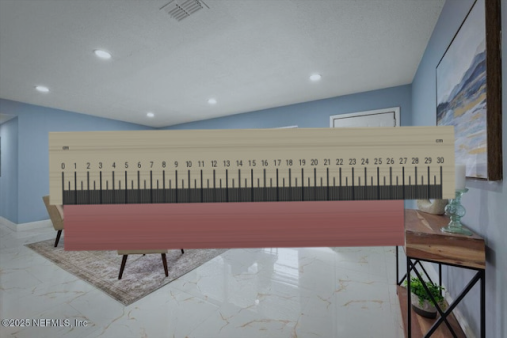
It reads 27; cm
